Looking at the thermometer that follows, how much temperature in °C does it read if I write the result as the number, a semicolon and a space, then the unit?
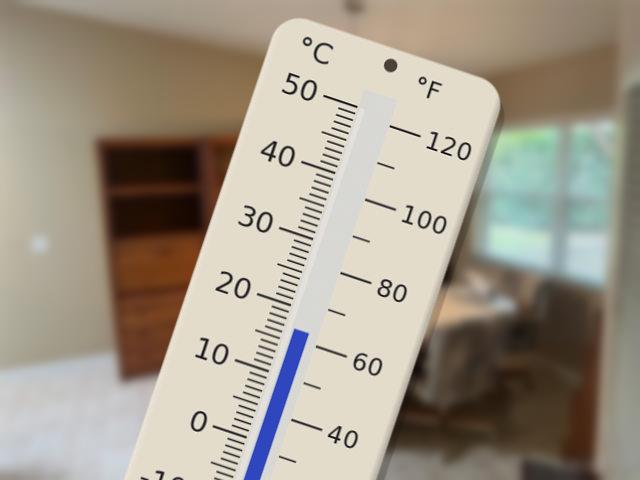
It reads 17; °C
